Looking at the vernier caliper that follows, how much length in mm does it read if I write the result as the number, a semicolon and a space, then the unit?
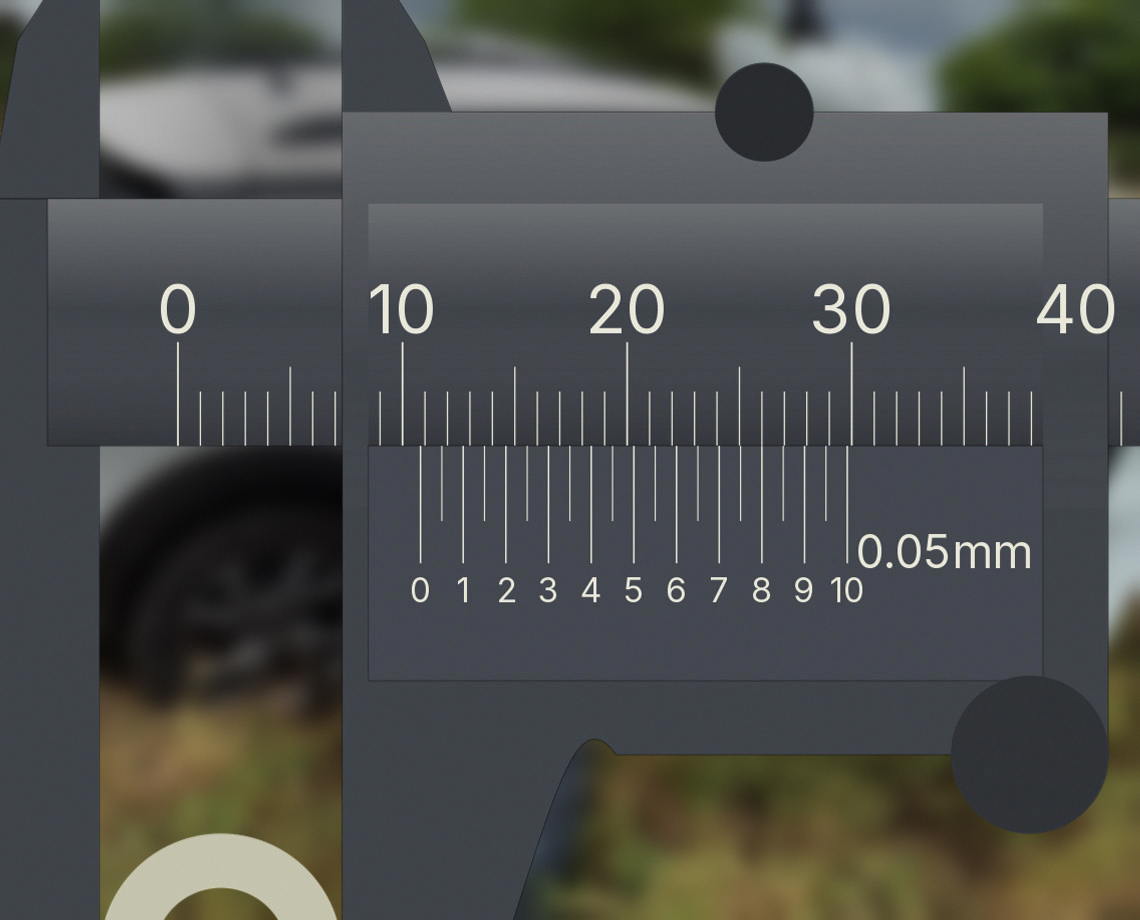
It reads 10.8; mm
